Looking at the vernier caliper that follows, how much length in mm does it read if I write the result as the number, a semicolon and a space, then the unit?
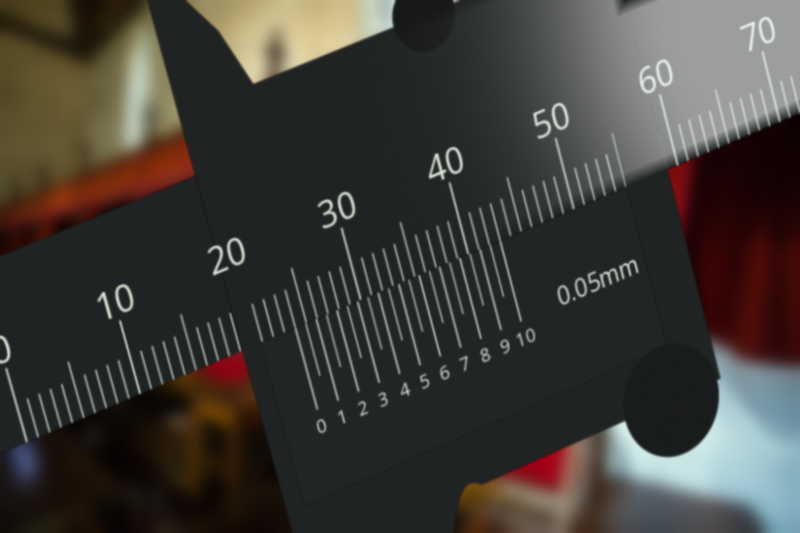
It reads 24.0; mm
